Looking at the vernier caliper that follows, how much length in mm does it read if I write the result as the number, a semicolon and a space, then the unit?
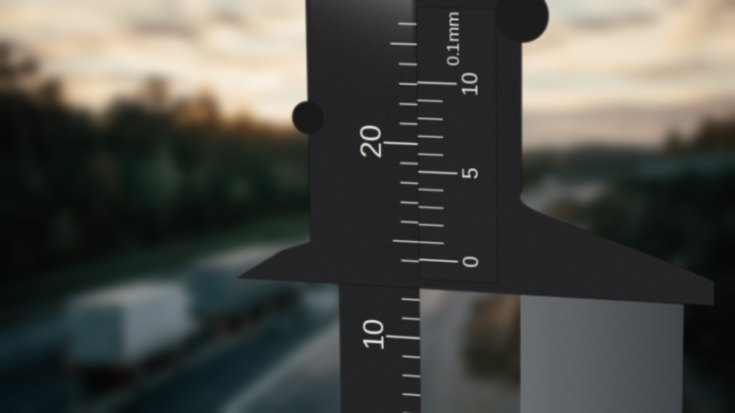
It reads 14.1; mm
